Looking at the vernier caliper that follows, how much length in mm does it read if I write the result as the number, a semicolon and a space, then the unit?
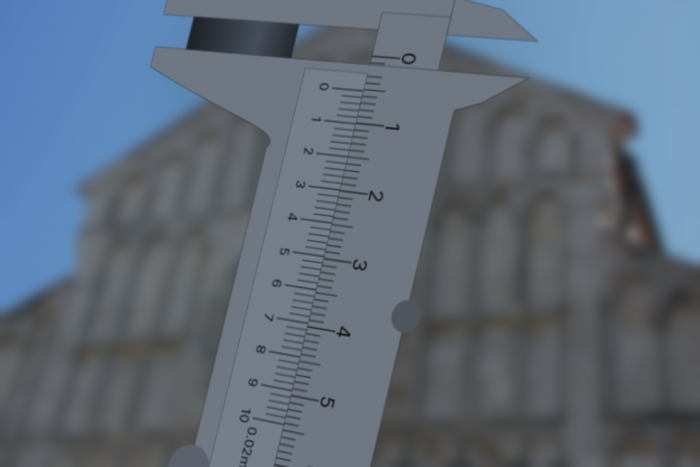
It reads 5.2; mm
